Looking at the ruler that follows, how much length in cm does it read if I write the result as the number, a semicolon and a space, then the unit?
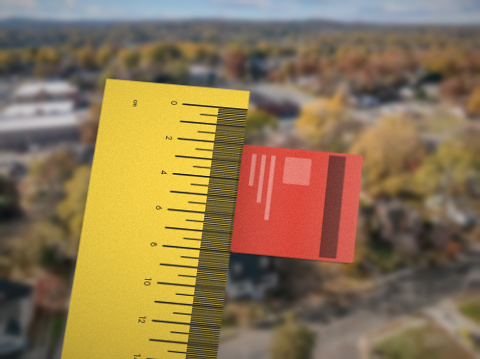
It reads 6; cm
